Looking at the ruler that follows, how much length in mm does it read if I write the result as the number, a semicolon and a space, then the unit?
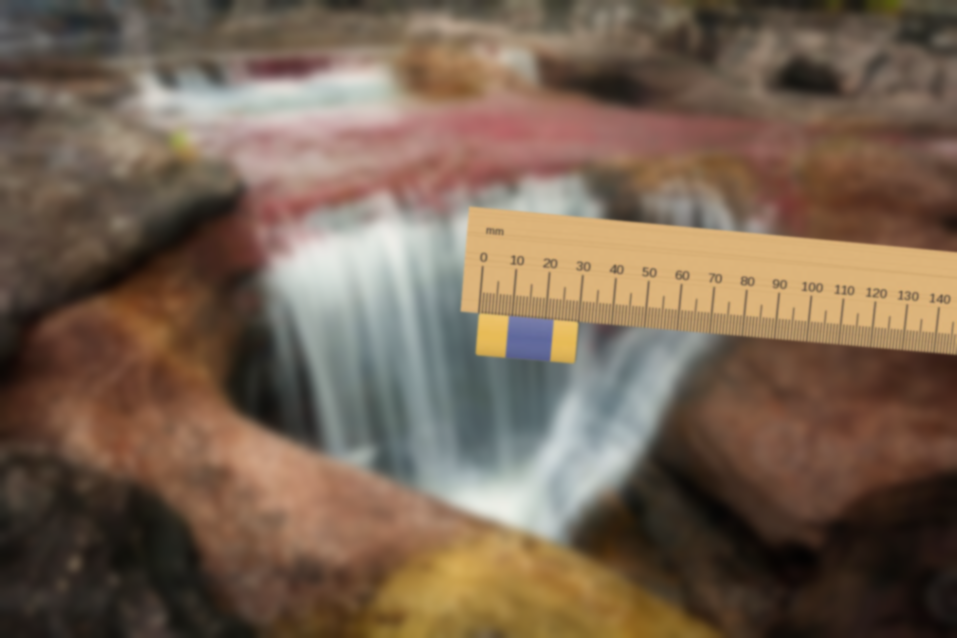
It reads 30; mm
